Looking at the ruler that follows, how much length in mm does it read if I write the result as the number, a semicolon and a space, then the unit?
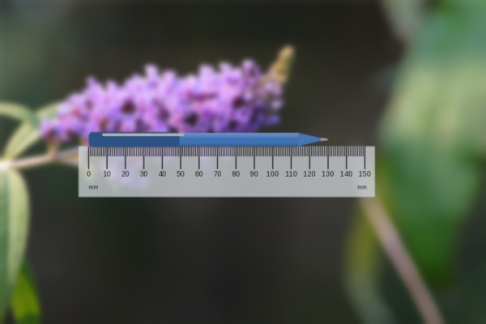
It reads 130; mm
